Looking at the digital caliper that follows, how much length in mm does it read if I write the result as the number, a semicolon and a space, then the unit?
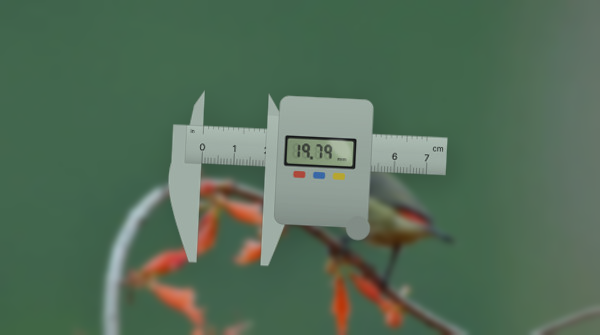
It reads 19.79; mm
